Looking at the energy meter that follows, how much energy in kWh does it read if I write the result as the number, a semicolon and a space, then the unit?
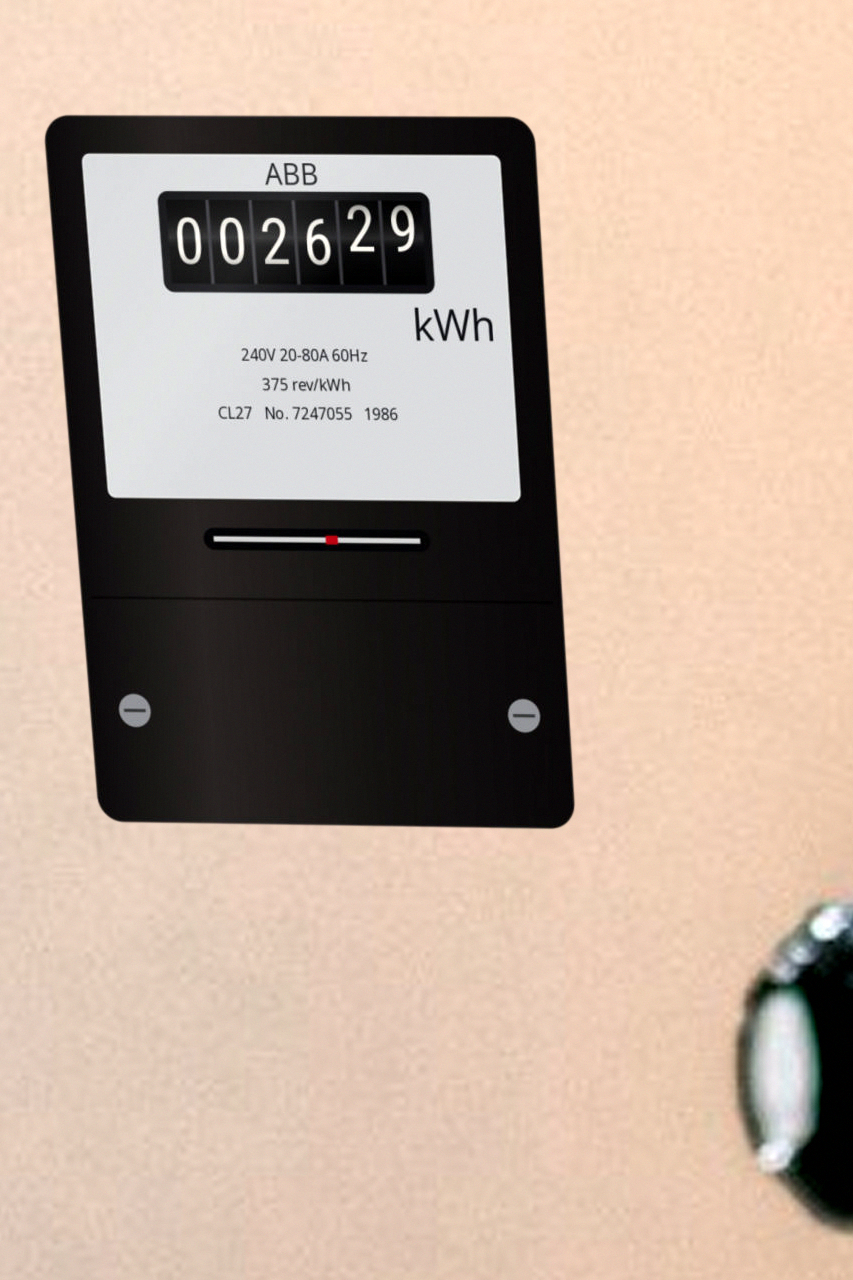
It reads 2629; kWh
